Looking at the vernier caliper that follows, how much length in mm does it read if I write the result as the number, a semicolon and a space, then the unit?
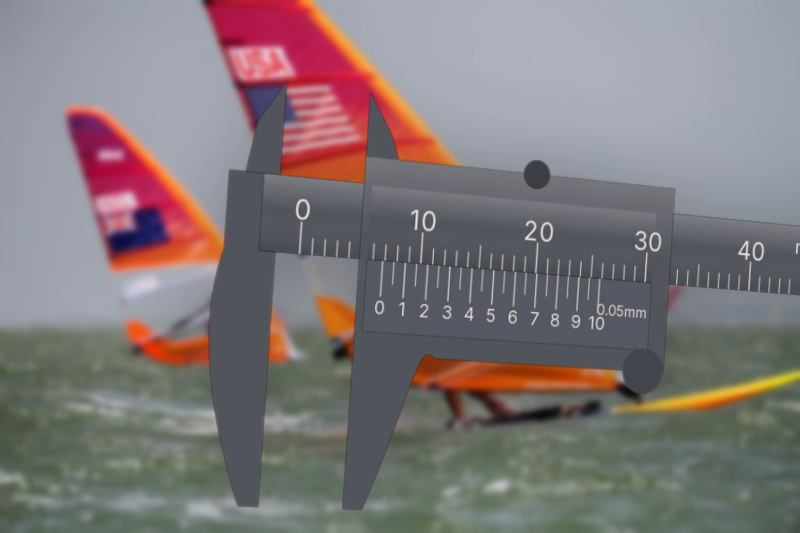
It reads 6.8; mm
